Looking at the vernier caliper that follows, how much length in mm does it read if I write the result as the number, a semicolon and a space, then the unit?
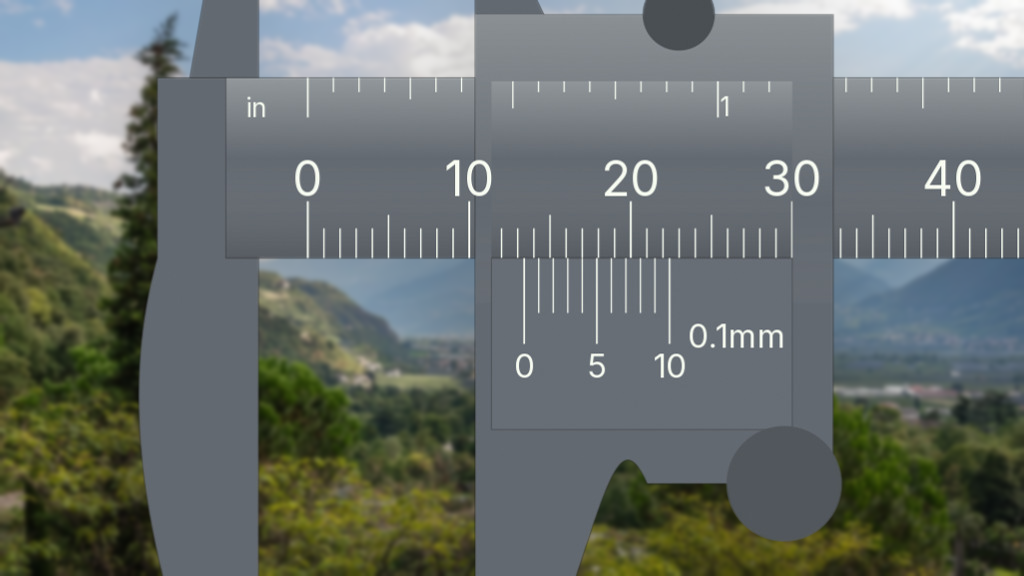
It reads 13.4; mm
